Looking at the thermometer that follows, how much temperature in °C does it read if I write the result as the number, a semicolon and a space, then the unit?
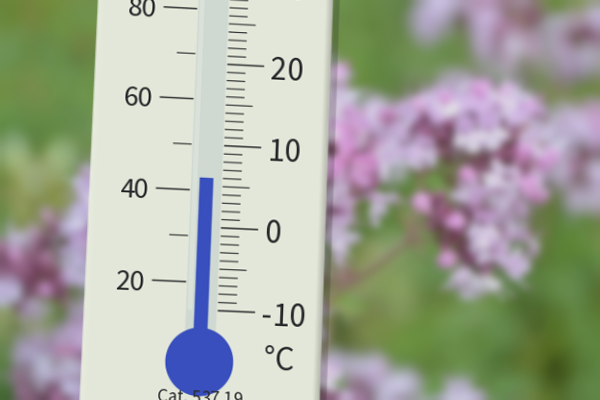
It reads 6; °C
